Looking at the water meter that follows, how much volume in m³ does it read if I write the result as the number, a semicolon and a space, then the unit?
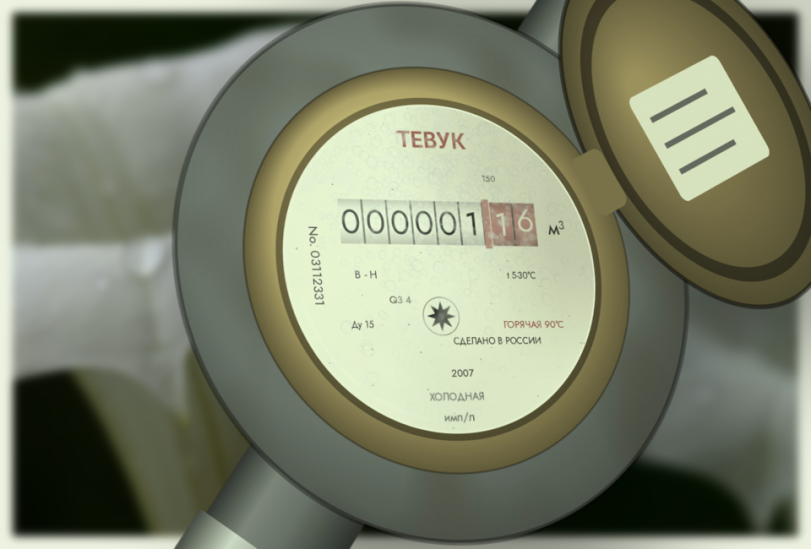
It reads 1.16; m³
